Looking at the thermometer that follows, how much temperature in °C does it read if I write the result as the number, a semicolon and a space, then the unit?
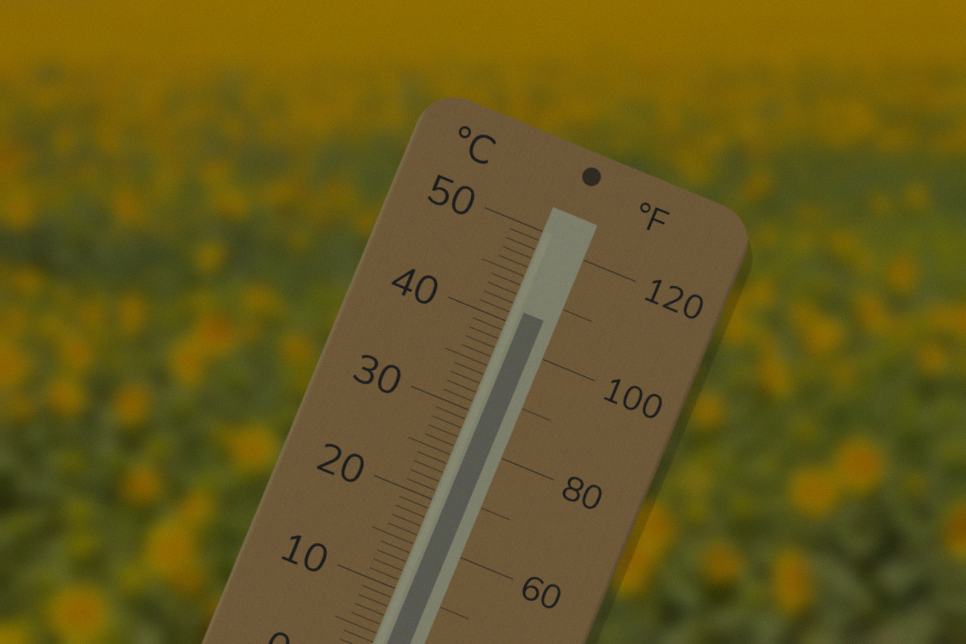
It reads 41.5; °C
